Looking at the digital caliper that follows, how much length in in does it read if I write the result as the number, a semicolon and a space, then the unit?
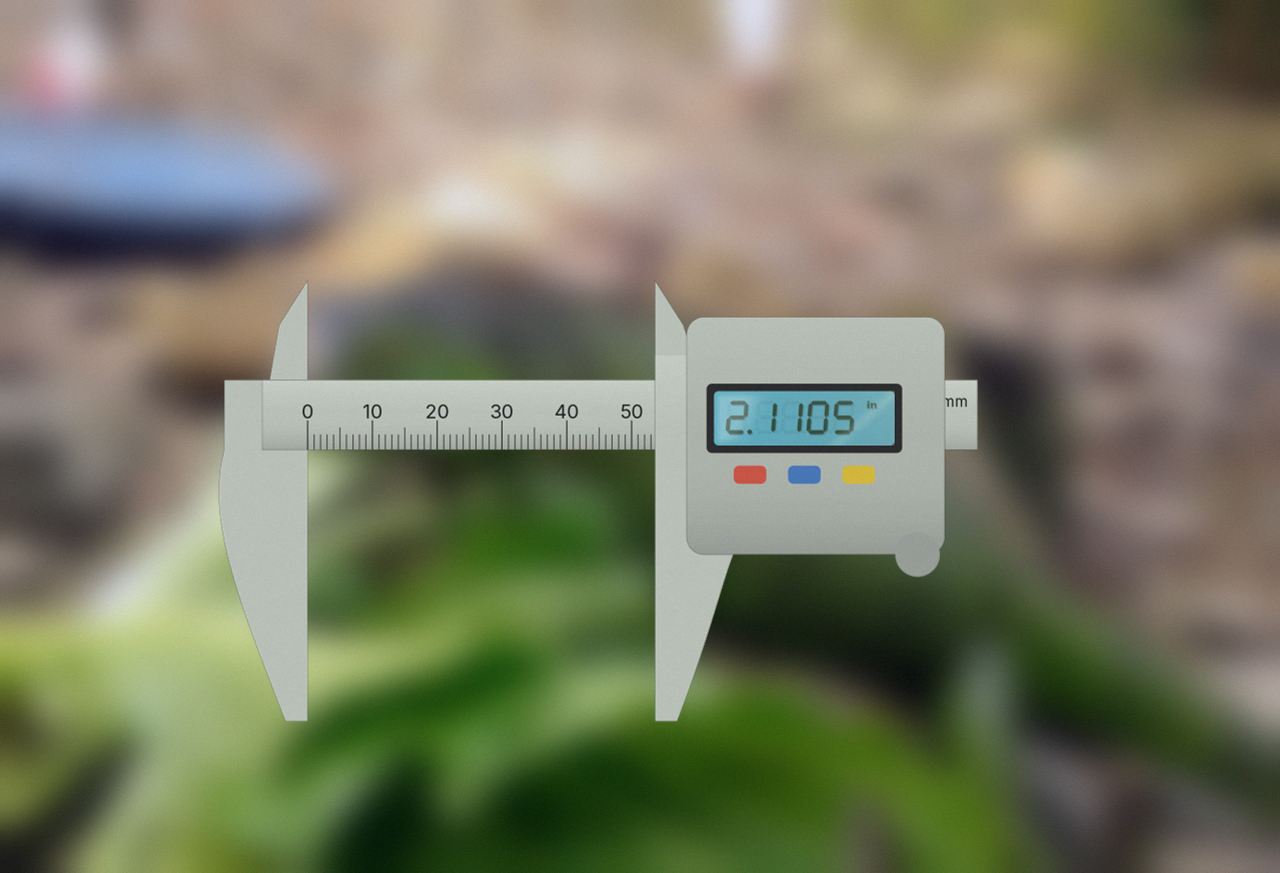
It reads 2.1105; in
